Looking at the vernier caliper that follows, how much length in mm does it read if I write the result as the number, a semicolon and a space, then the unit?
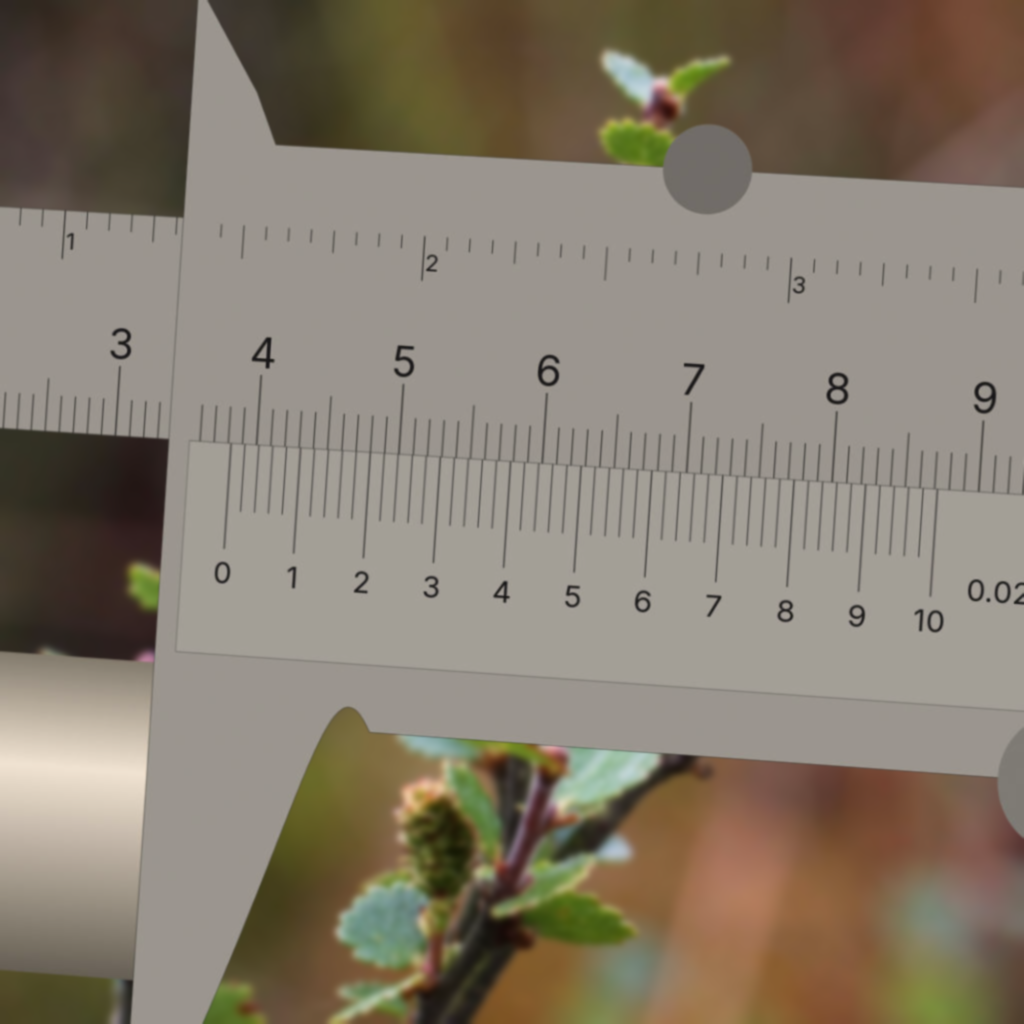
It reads 38.2; mm
